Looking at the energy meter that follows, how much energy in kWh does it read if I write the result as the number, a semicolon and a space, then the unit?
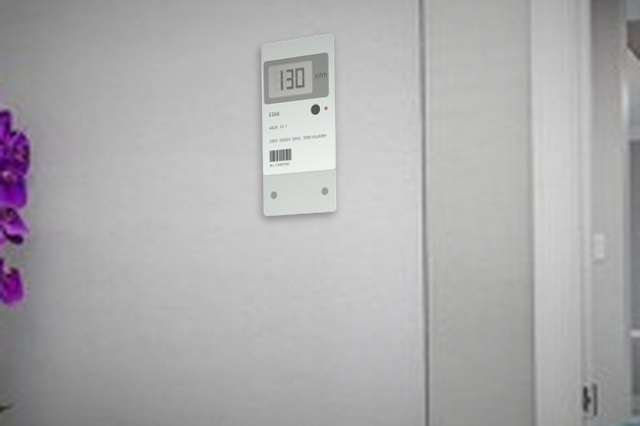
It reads 130; kWh
